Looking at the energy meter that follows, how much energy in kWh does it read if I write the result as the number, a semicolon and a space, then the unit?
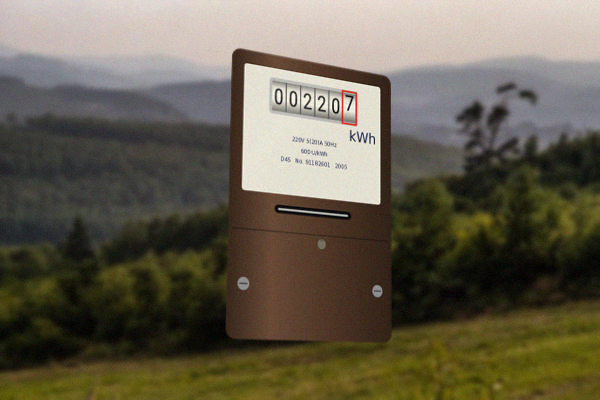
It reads 220.7; kWh
